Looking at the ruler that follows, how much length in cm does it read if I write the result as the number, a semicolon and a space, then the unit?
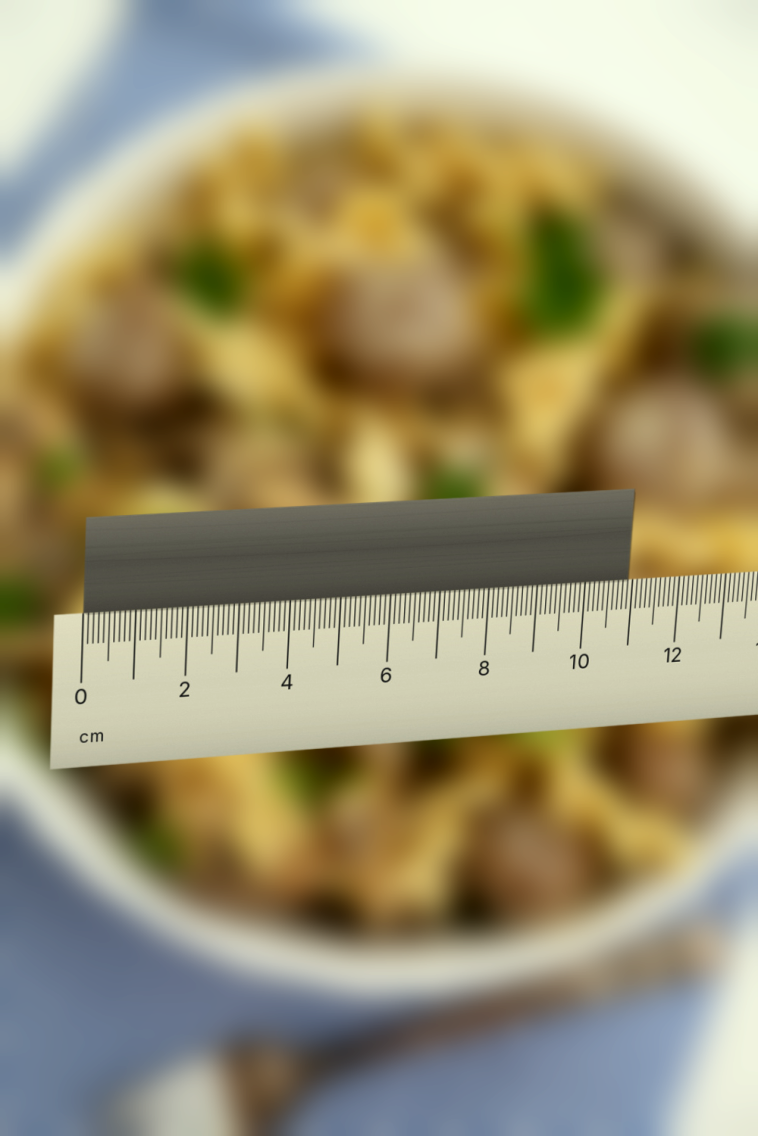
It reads 10.9; cm
